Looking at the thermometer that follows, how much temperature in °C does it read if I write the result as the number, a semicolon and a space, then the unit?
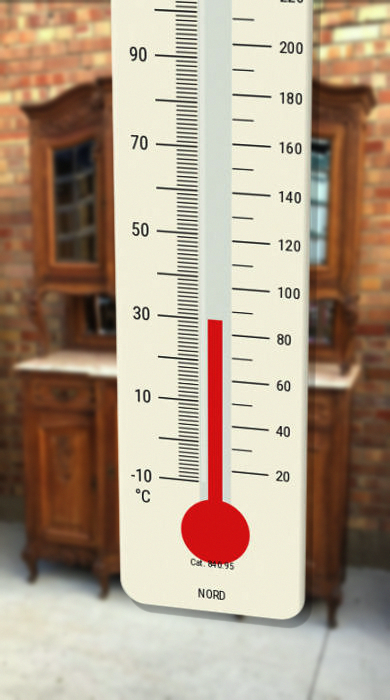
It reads 30; °C
